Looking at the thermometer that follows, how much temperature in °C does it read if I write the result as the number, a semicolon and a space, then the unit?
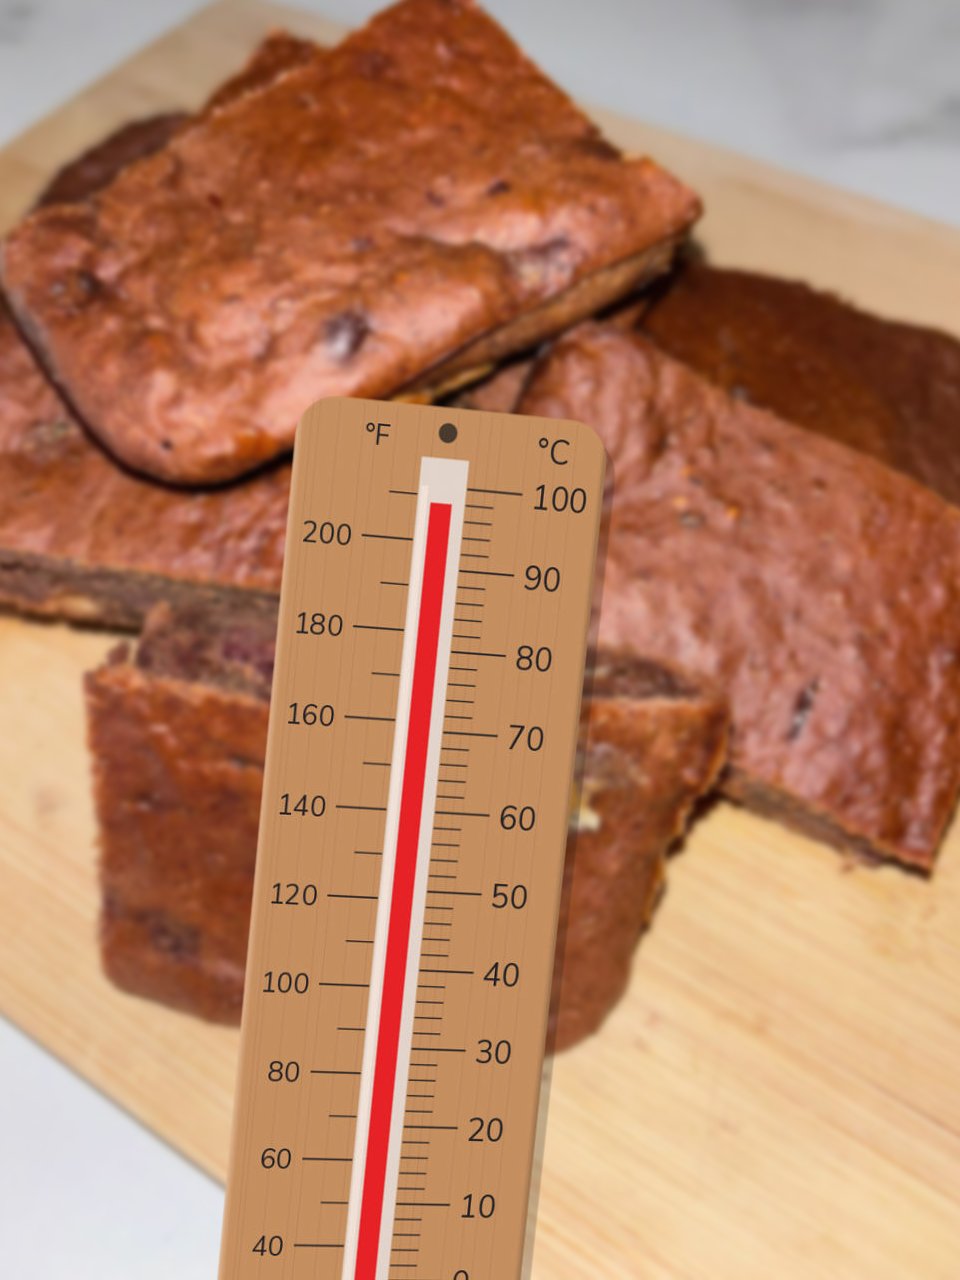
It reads 98; °C
